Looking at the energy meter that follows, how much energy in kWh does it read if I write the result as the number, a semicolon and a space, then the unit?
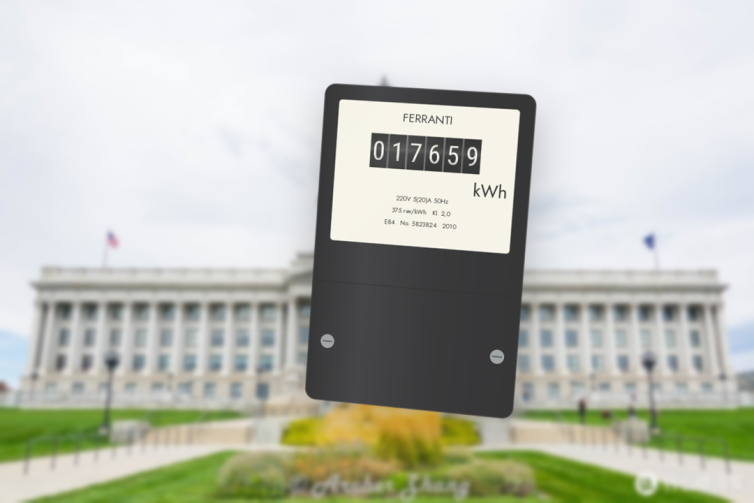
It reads 17659; kWh
